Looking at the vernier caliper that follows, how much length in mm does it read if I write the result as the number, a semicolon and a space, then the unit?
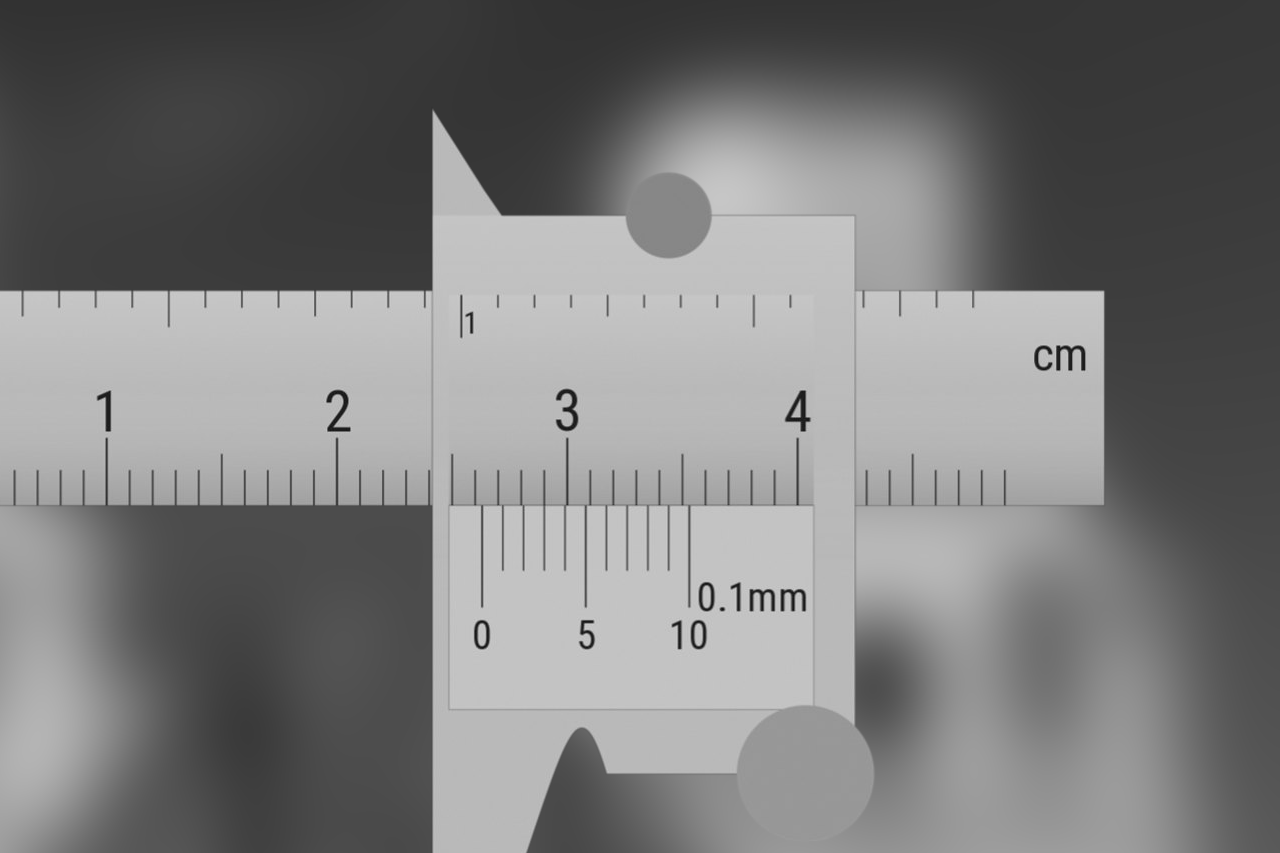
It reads 26.3; mm
